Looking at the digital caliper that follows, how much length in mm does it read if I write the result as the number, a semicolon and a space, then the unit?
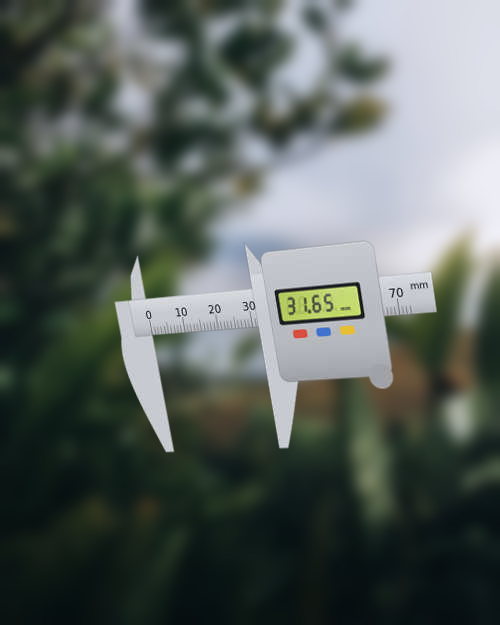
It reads 31.65; mm
